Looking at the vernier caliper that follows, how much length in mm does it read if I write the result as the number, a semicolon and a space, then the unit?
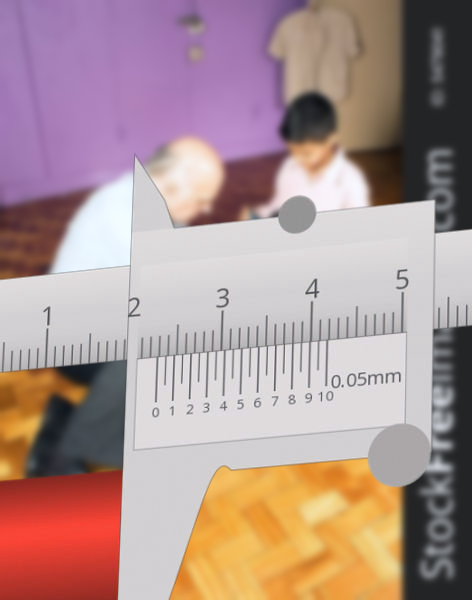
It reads 22.8; mm
